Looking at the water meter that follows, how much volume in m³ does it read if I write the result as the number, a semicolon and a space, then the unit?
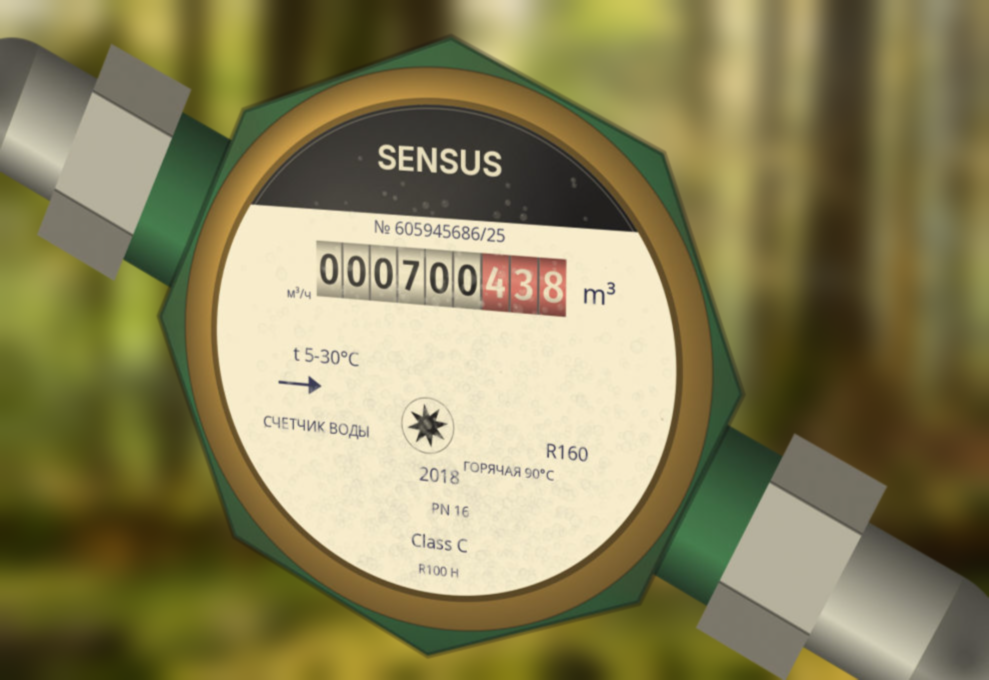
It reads 700.438; m³
